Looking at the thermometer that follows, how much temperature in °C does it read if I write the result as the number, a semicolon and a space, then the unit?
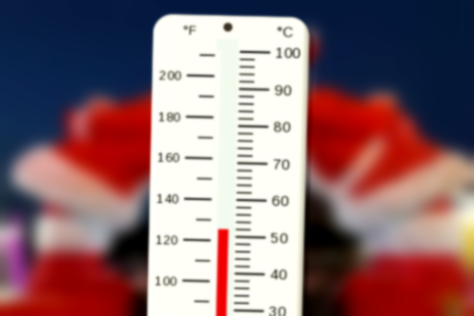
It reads 52; °C
